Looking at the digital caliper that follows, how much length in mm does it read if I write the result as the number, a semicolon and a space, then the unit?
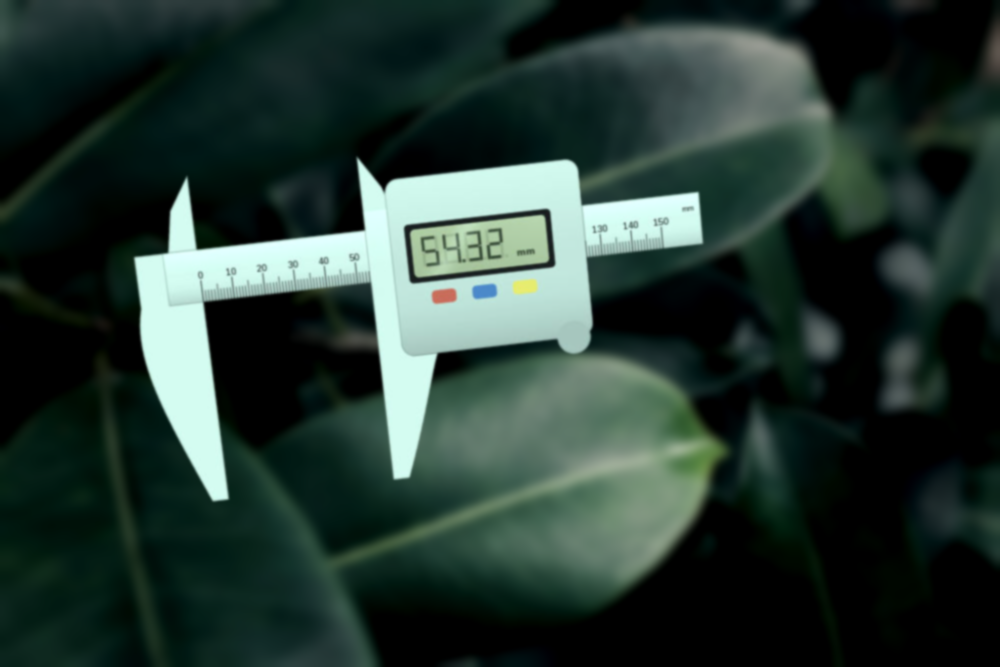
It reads 54.32; mm
